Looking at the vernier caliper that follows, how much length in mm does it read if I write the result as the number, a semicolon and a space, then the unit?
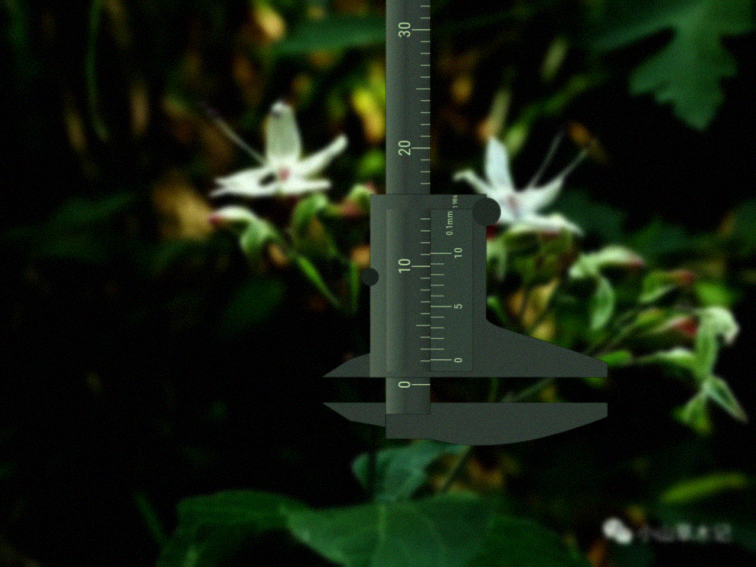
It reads 2.1; mm
